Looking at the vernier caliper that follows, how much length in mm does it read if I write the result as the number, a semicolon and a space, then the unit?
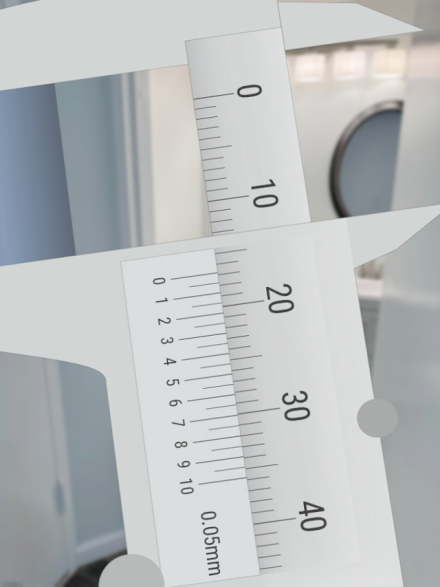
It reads 16.8; mm
